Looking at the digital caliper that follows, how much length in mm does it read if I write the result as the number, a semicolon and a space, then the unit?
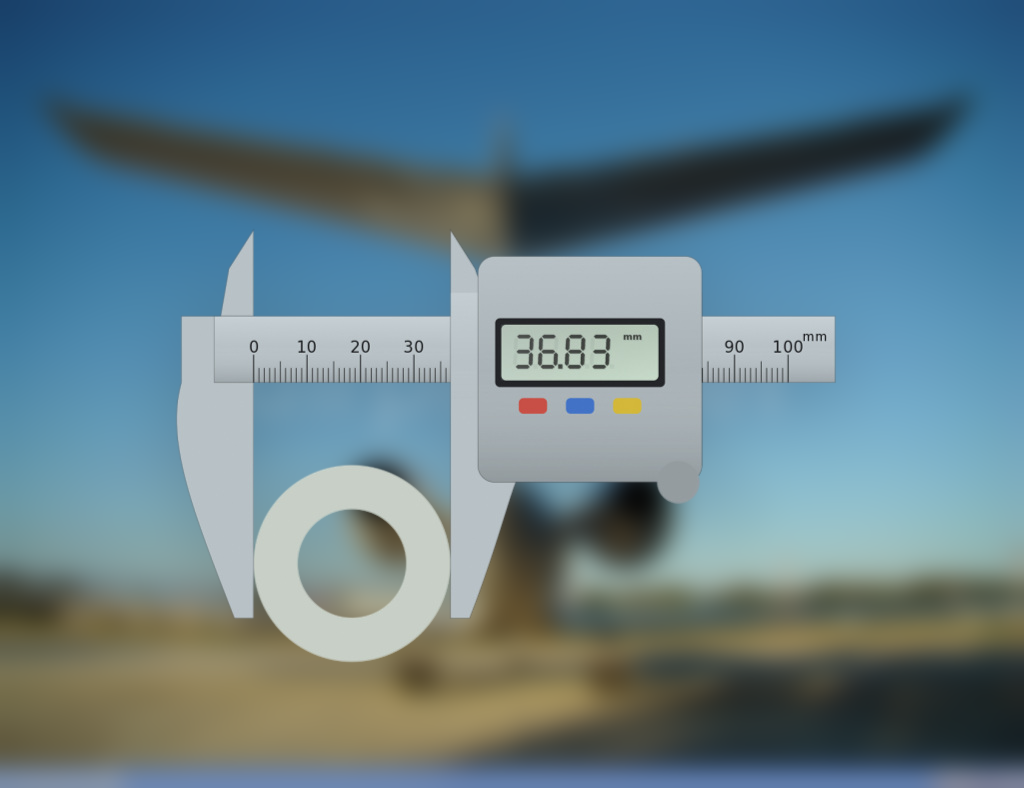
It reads 36.83; mm
